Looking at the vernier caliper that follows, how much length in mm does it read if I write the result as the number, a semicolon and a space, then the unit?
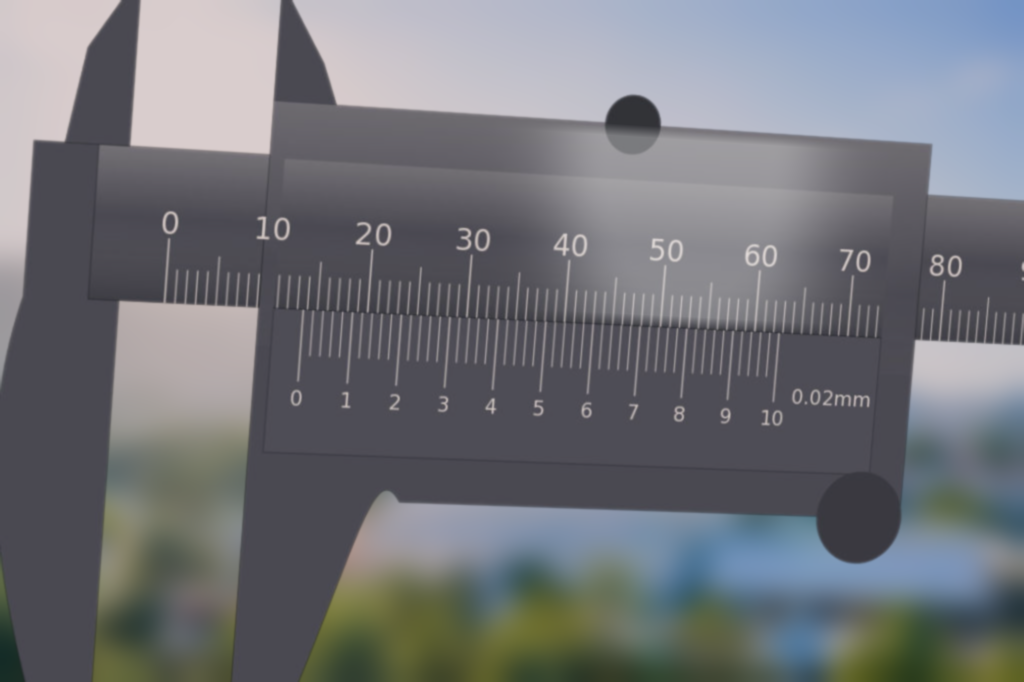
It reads 13.6; mm
